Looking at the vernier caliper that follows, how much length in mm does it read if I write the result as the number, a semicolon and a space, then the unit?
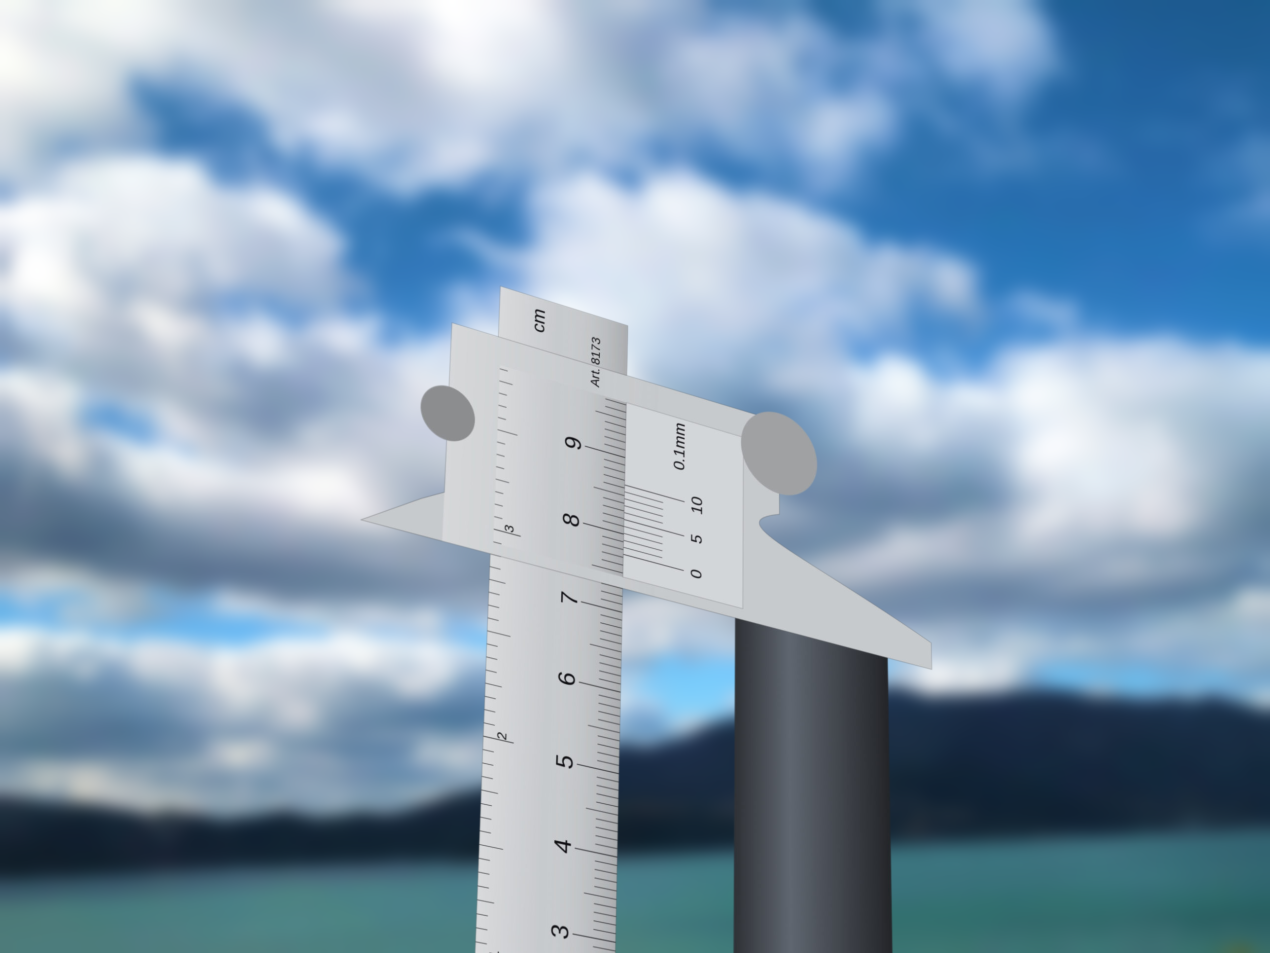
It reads 77.4; mm
